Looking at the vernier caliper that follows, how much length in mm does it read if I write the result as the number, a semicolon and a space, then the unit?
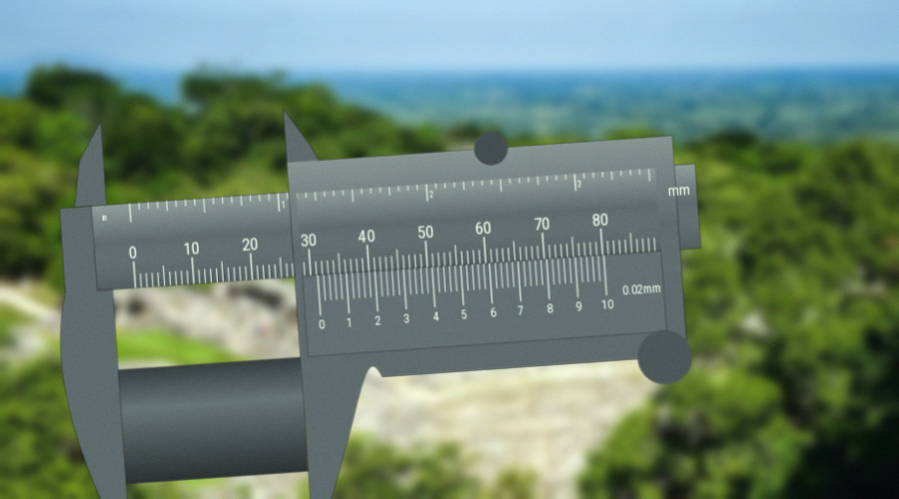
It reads 31.2; mm
